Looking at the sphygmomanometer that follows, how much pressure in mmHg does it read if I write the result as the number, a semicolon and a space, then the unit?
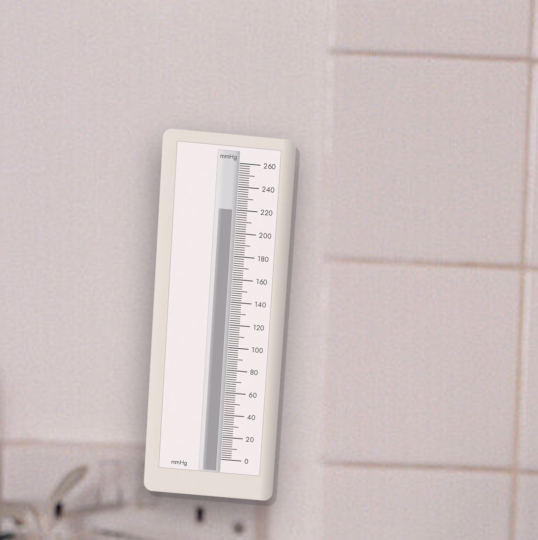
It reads 220; mmHg
